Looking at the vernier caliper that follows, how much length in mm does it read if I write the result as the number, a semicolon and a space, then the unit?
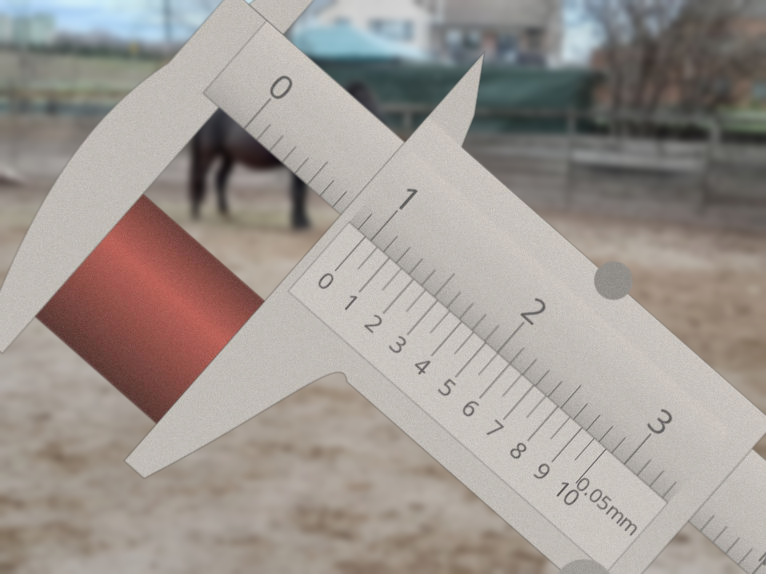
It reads 9.6; mm
